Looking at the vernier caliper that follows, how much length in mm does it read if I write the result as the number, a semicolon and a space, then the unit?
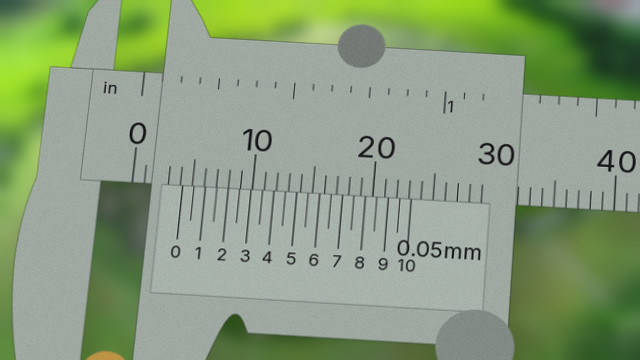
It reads 4.2; mm
